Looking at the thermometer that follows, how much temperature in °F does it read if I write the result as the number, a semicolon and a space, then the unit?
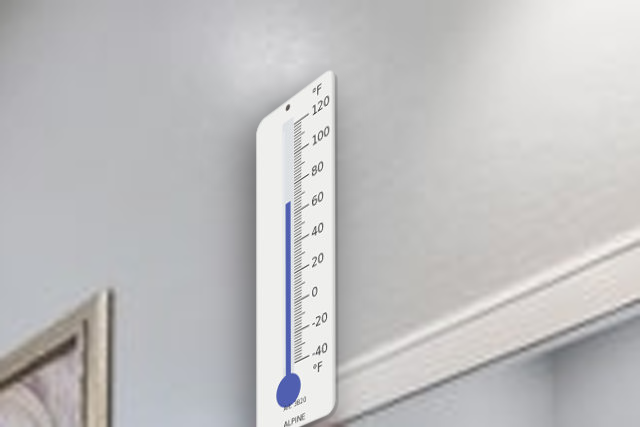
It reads 70; °F
